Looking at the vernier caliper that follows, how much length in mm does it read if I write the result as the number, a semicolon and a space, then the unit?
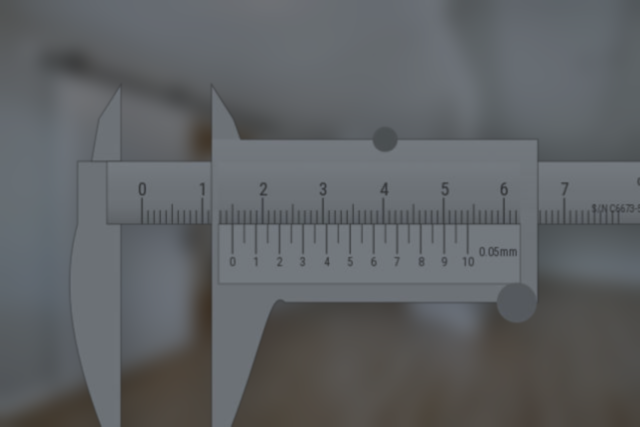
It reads 15.0; mm
